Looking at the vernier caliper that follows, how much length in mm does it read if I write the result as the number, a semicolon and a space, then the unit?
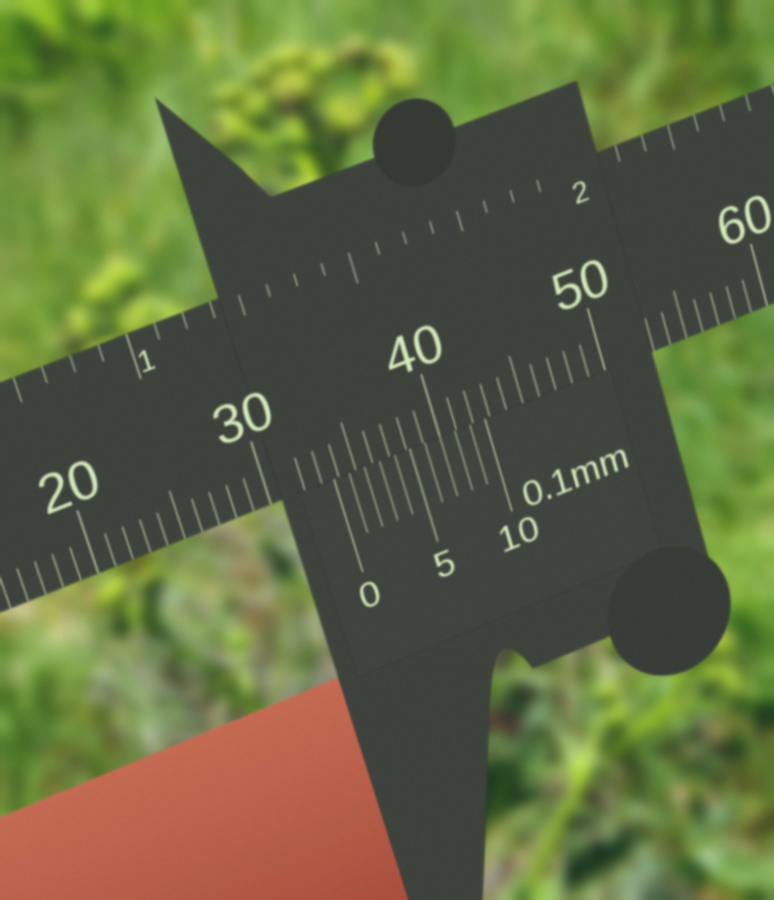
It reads 33.7; mm
